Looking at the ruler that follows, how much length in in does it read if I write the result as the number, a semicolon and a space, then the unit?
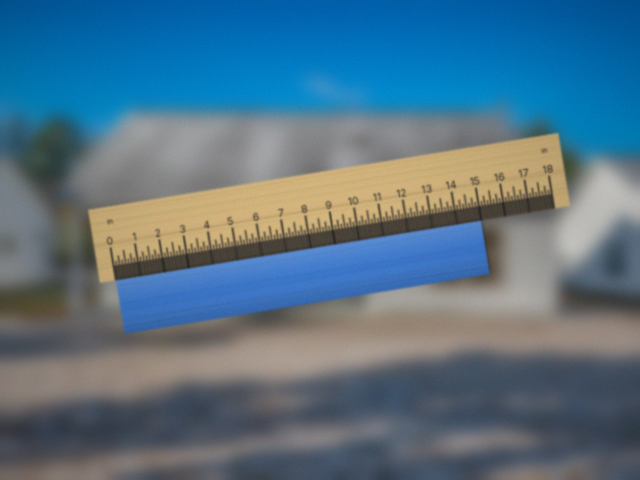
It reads 15; in
